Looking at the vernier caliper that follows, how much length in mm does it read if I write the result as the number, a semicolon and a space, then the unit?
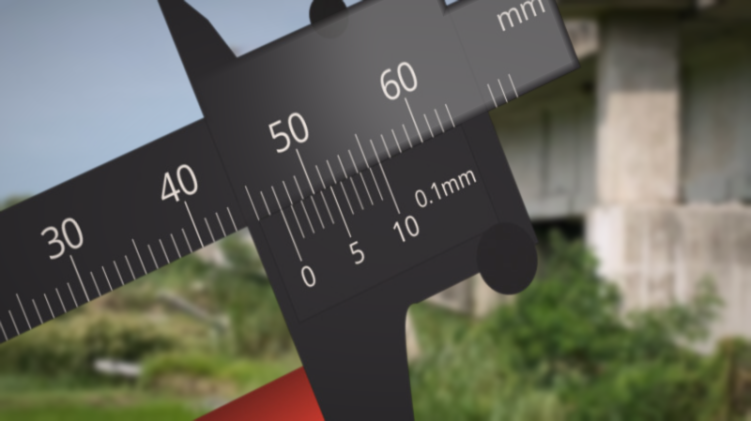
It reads 47.0; mm
